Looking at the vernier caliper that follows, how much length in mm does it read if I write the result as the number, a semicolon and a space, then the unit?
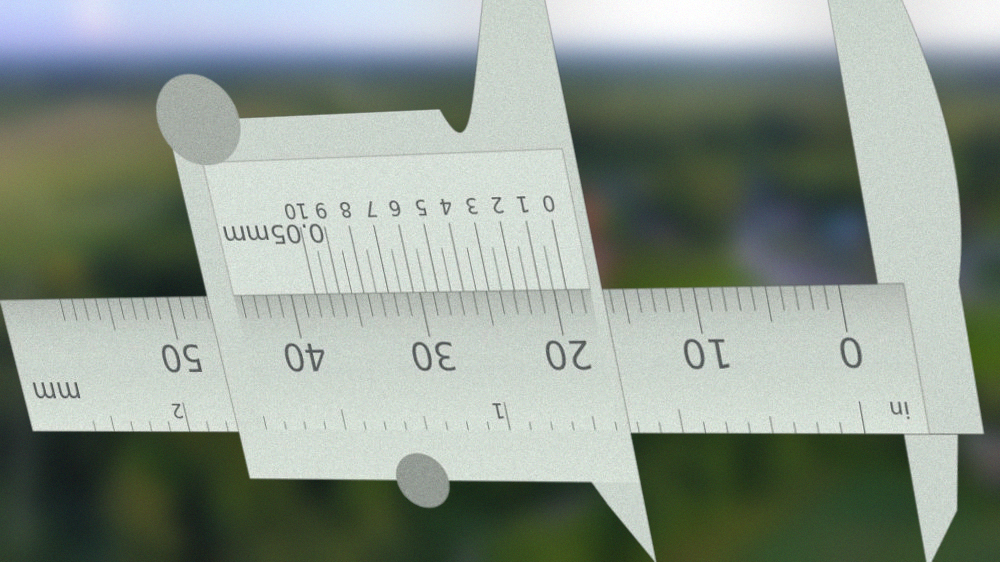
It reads 19.1; mm
